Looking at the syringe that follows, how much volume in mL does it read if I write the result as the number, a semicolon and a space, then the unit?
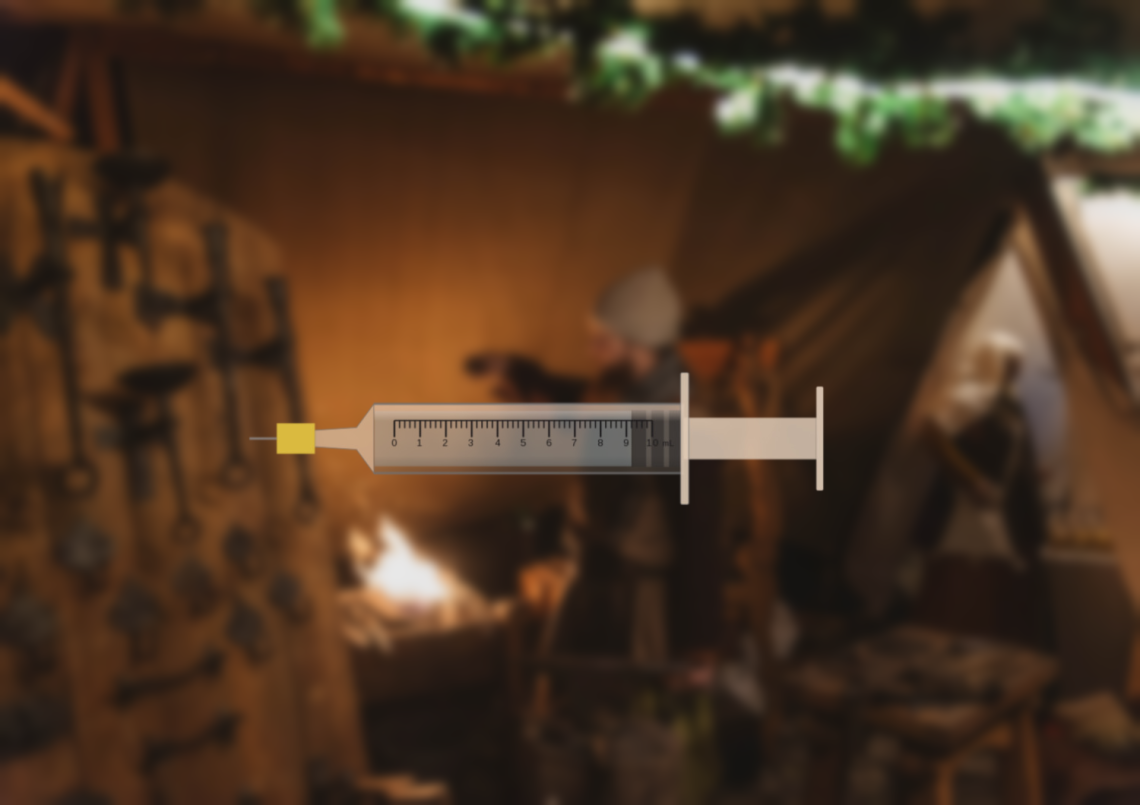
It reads 9.2; mL
